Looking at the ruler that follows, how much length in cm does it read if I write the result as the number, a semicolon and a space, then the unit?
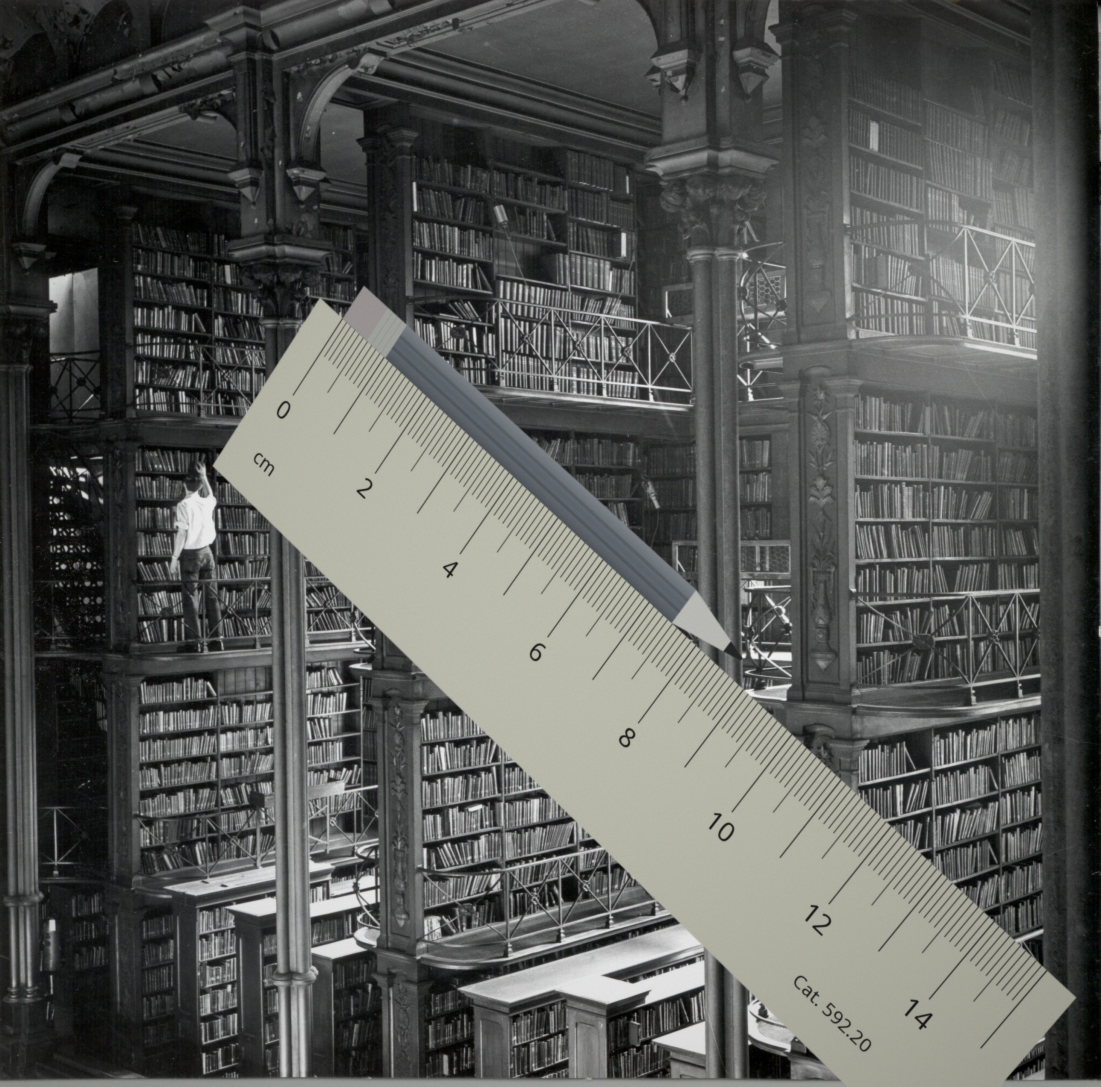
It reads 8.7; cm
